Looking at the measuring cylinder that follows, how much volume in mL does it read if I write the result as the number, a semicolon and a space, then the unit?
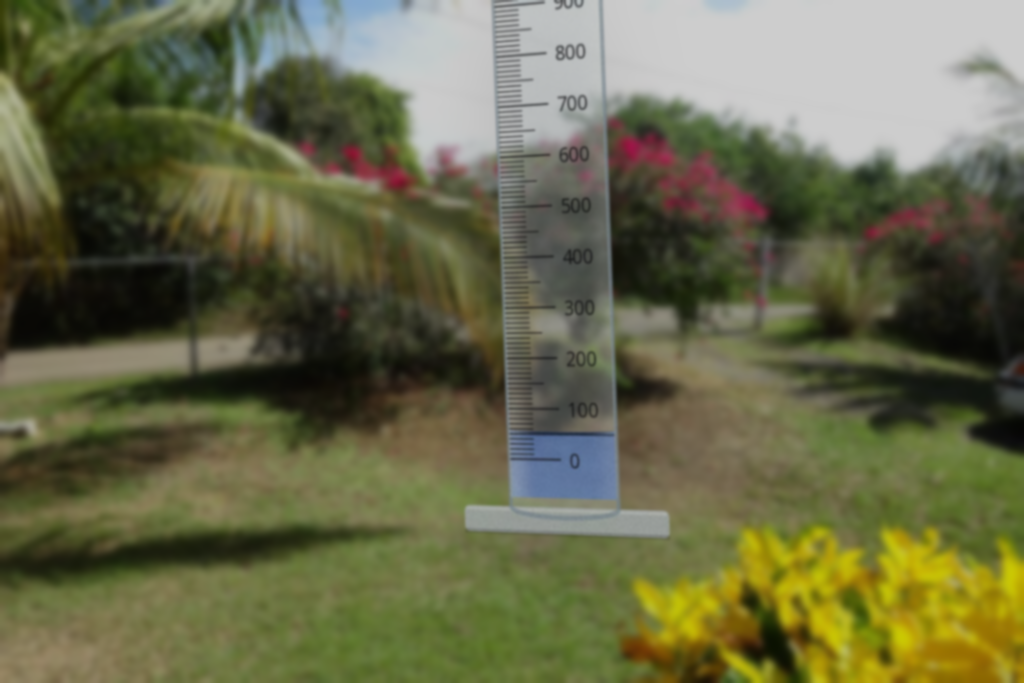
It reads 50; mL
